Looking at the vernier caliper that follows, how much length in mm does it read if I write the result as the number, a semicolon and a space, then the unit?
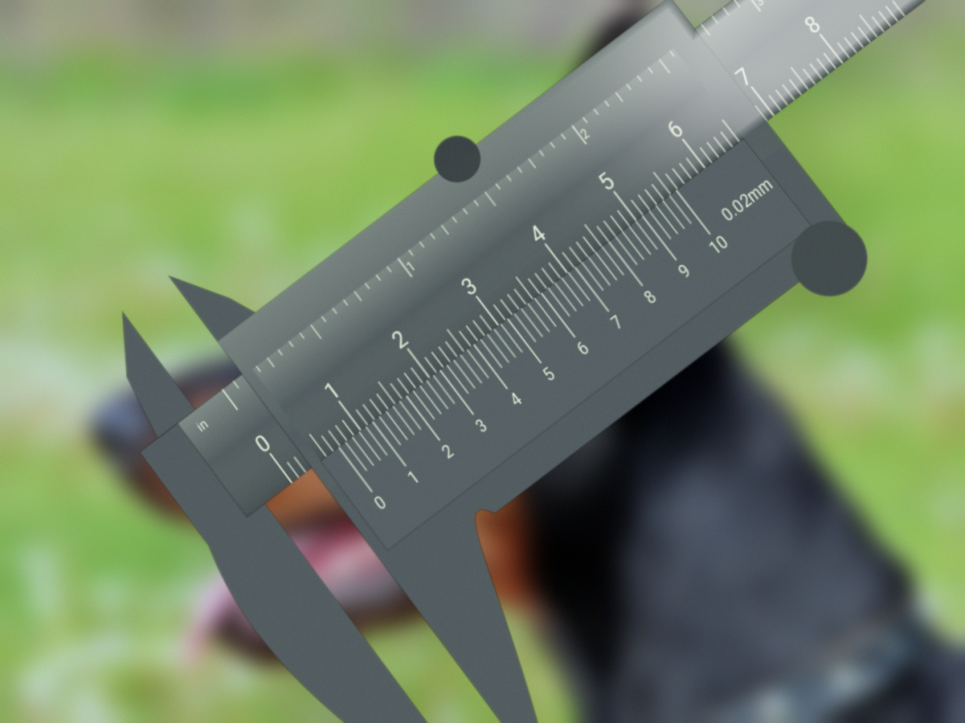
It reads 6.8; mm
